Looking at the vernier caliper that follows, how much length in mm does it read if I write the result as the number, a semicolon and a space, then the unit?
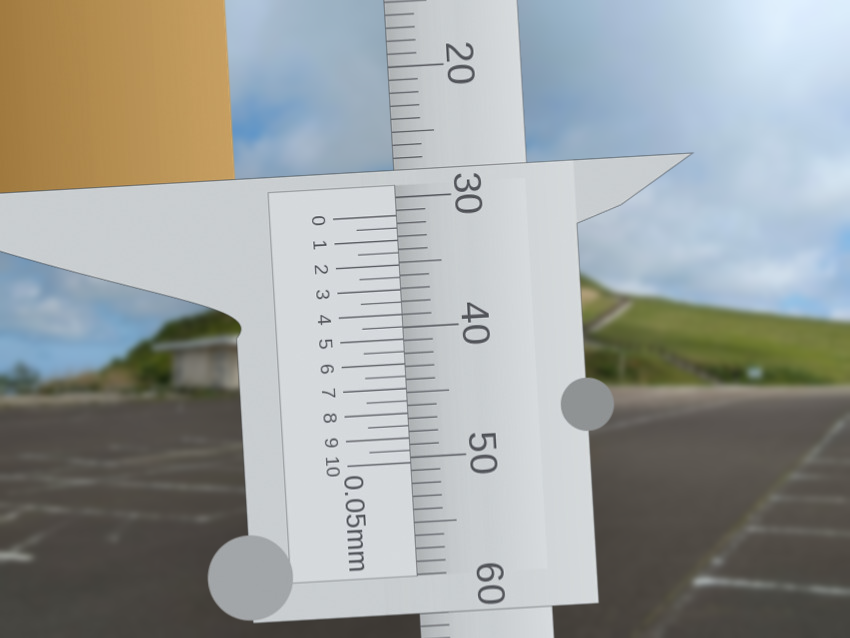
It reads 31.4; mm
